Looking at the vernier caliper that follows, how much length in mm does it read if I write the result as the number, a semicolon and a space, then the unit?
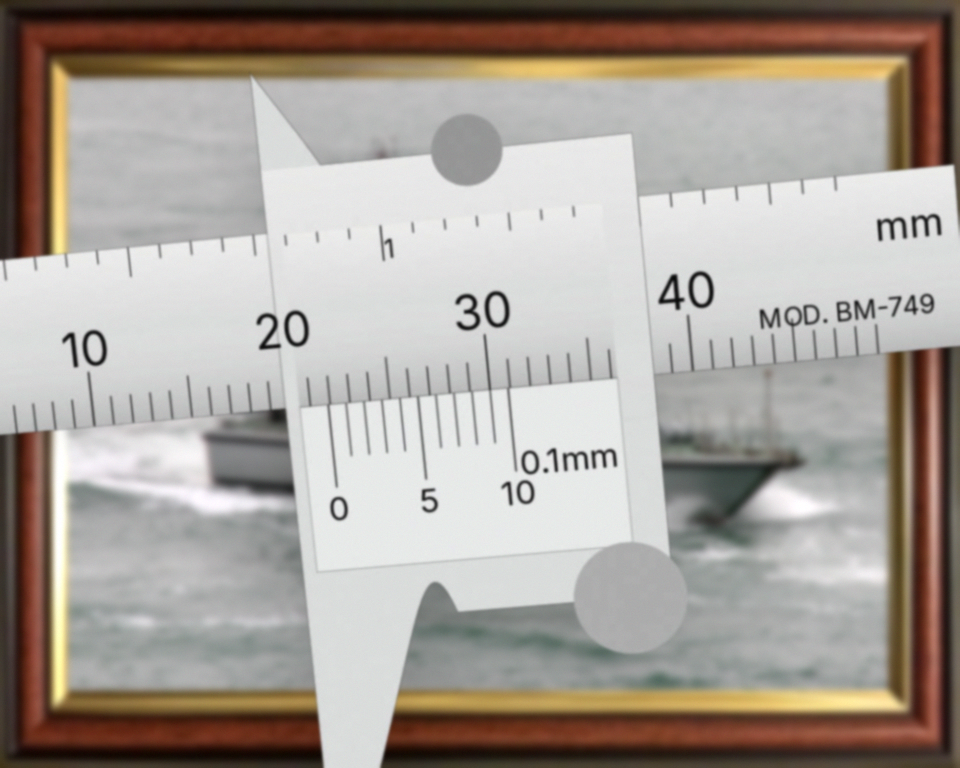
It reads 21.9; mm
